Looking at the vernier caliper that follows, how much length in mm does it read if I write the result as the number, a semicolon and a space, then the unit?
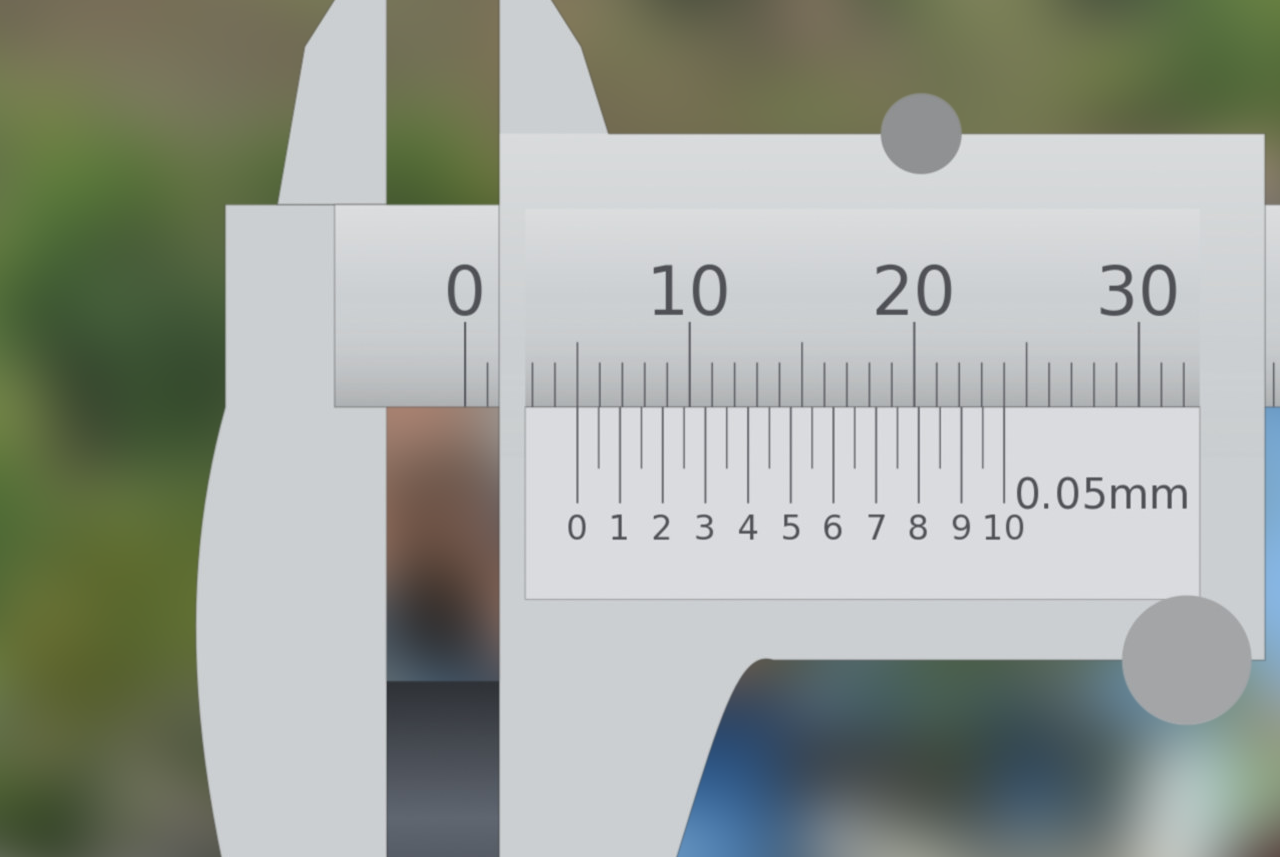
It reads 5.0; mm
